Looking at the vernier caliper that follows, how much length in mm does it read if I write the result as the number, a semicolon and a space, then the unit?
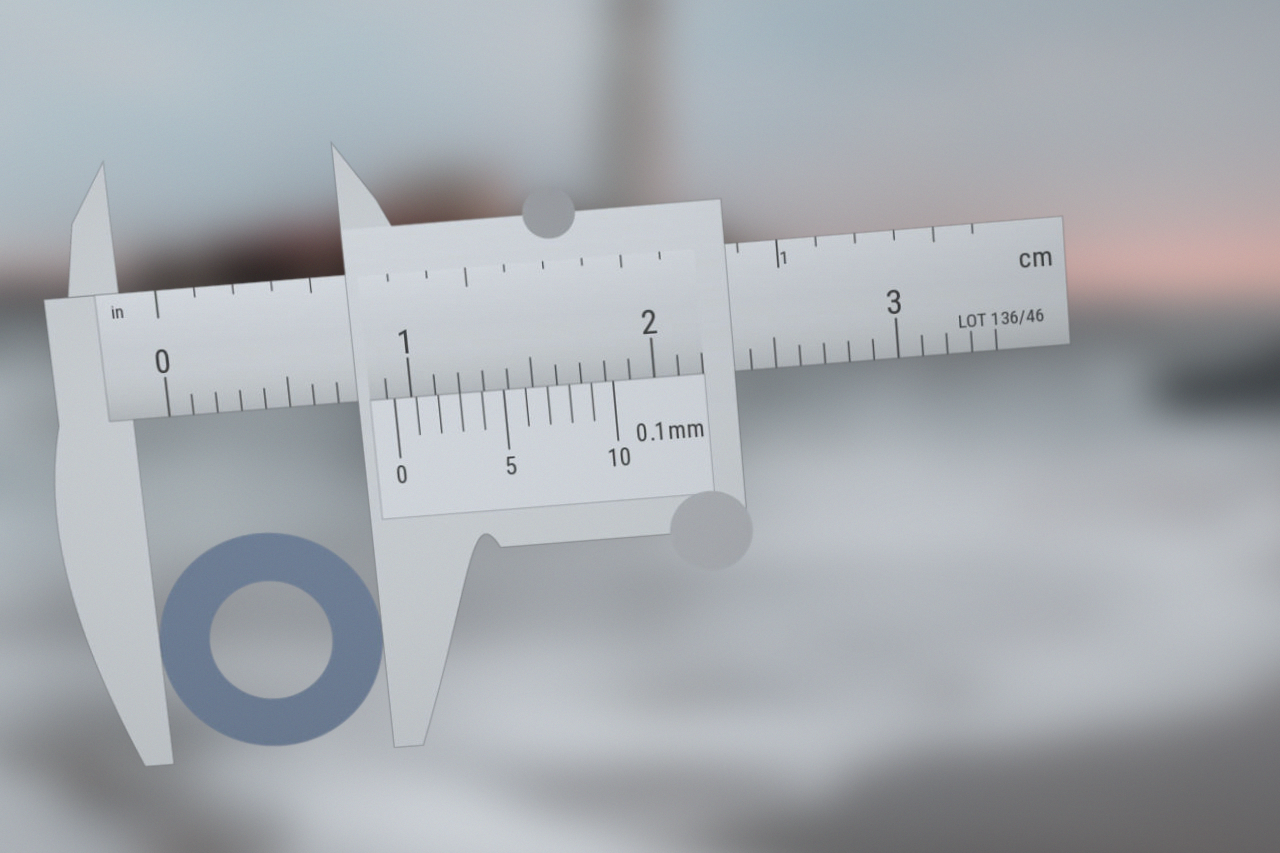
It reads 9.3; mm
